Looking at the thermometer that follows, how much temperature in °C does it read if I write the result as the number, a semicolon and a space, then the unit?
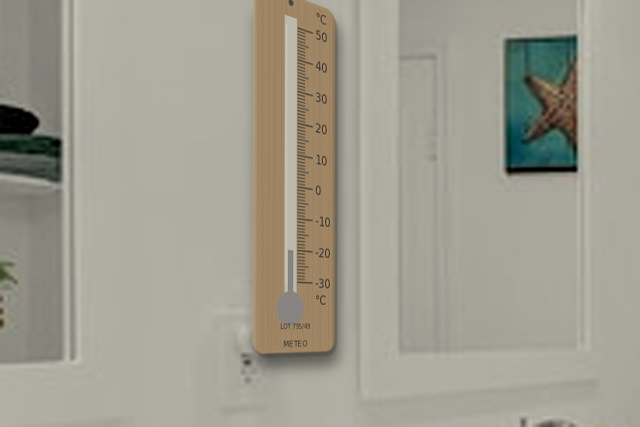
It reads -20; °C
